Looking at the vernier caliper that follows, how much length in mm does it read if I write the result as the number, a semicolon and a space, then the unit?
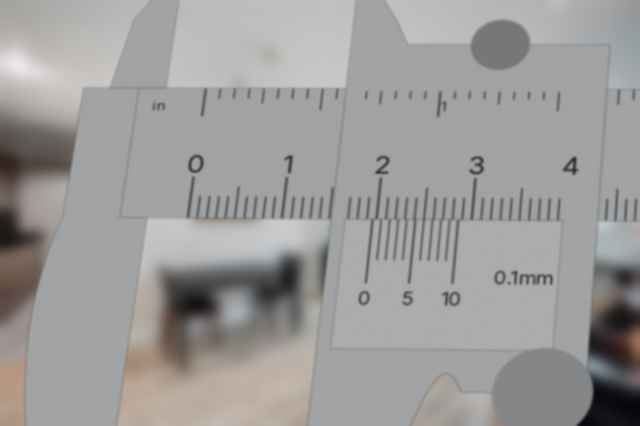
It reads 19.6; mm
